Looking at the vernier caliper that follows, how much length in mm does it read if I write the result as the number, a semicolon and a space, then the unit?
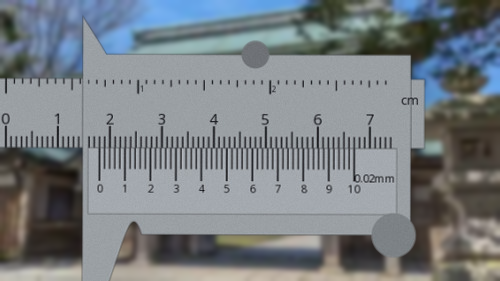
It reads 18.0; mm
